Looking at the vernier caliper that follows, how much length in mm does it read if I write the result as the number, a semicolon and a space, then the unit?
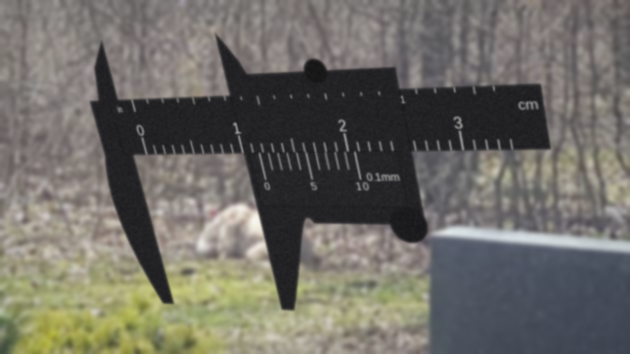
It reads 11.6; mm
